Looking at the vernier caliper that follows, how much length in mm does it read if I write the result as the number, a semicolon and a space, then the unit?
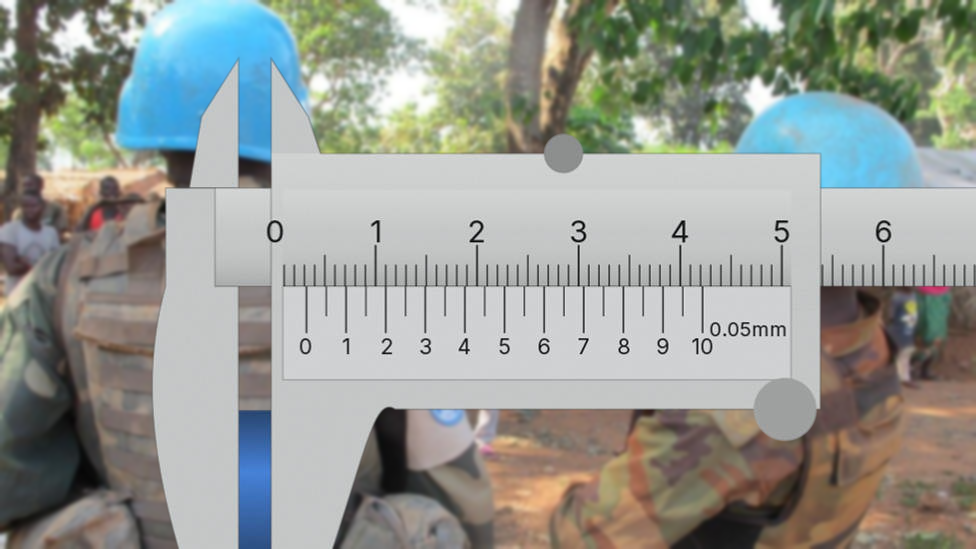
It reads 3.2; mm
